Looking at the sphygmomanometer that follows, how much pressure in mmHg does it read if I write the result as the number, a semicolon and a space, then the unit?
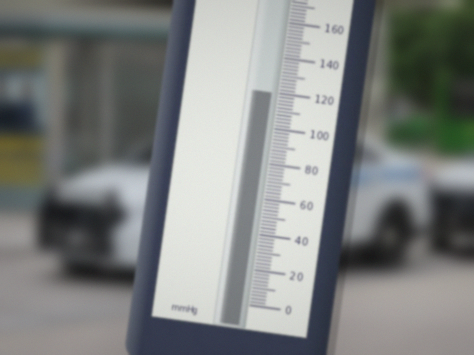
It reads 120; mmHg
